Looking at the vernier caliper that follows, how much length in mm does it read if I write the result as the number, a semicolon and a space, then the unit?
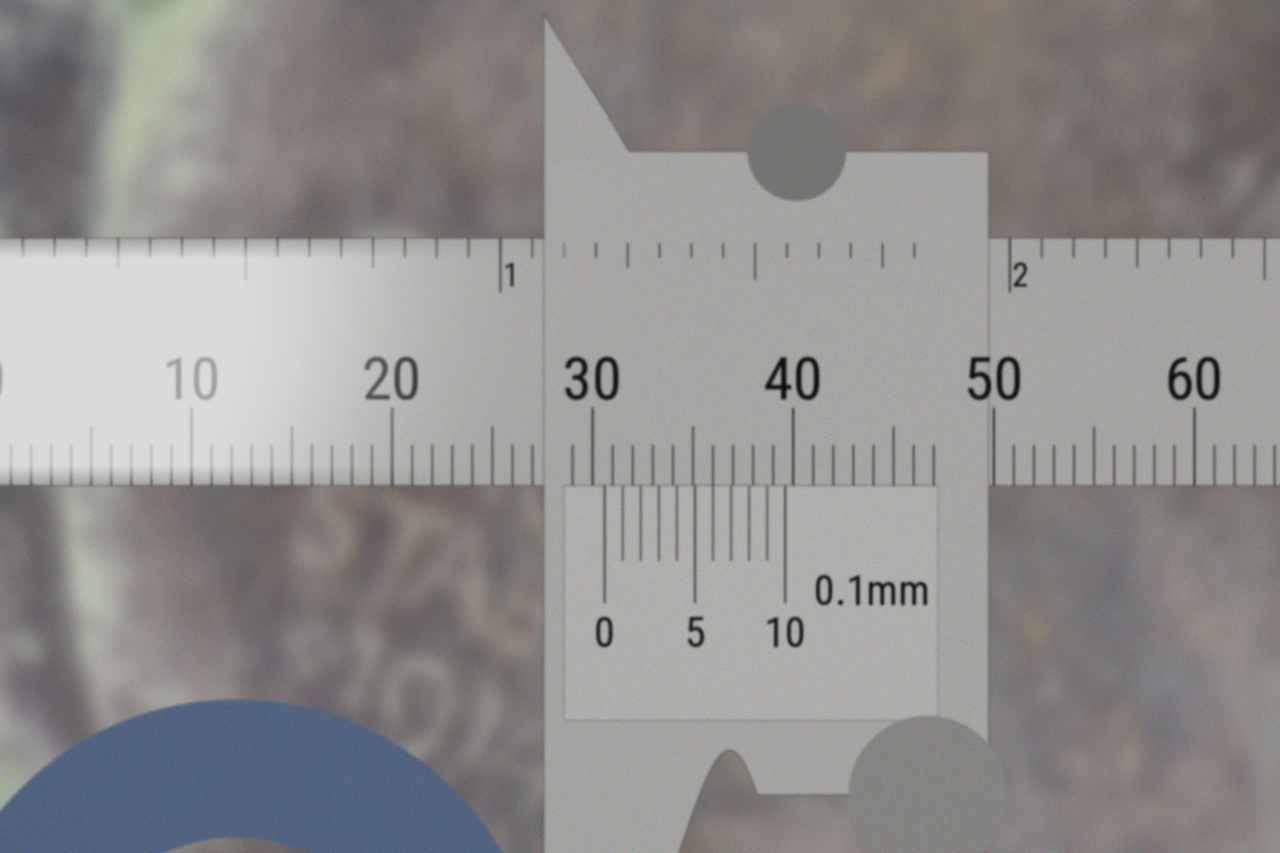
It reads 30.6; mm
